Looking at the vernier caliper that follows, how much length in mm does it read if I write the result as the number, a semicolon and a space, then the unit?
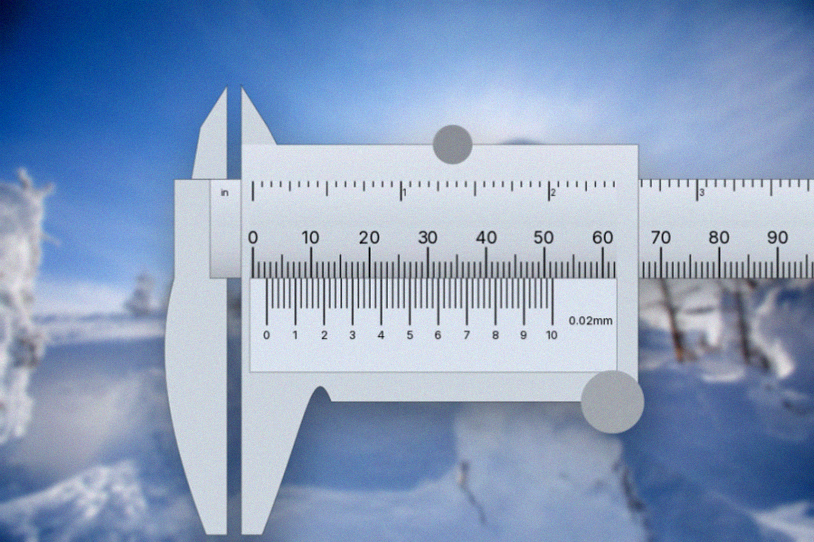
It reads 2.4; mm
